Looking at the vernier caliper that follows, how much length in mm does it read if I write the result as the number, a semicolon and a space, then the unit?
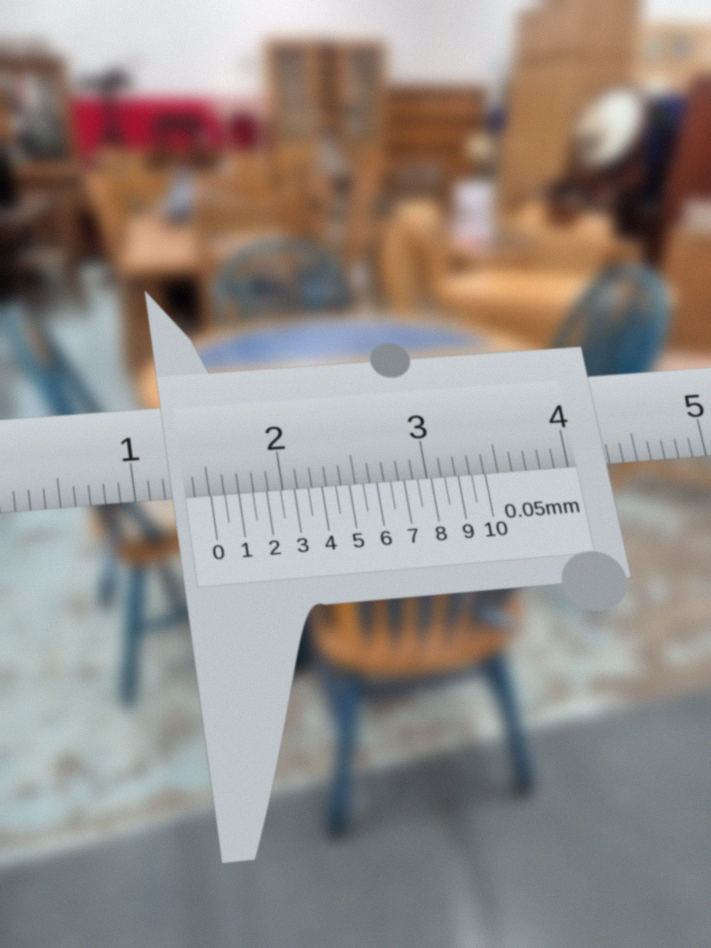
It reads 15.1; mm
